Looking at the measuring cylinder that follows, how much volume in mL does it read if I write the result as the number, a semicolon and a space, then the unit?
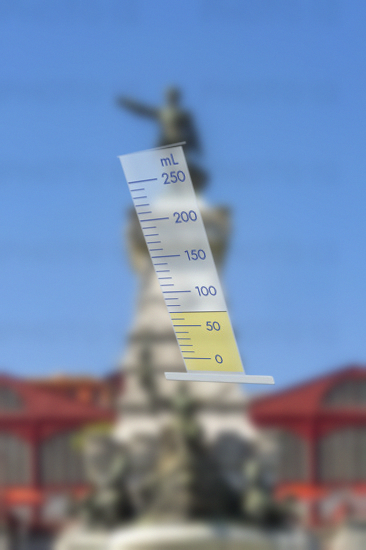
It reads 70; mL
